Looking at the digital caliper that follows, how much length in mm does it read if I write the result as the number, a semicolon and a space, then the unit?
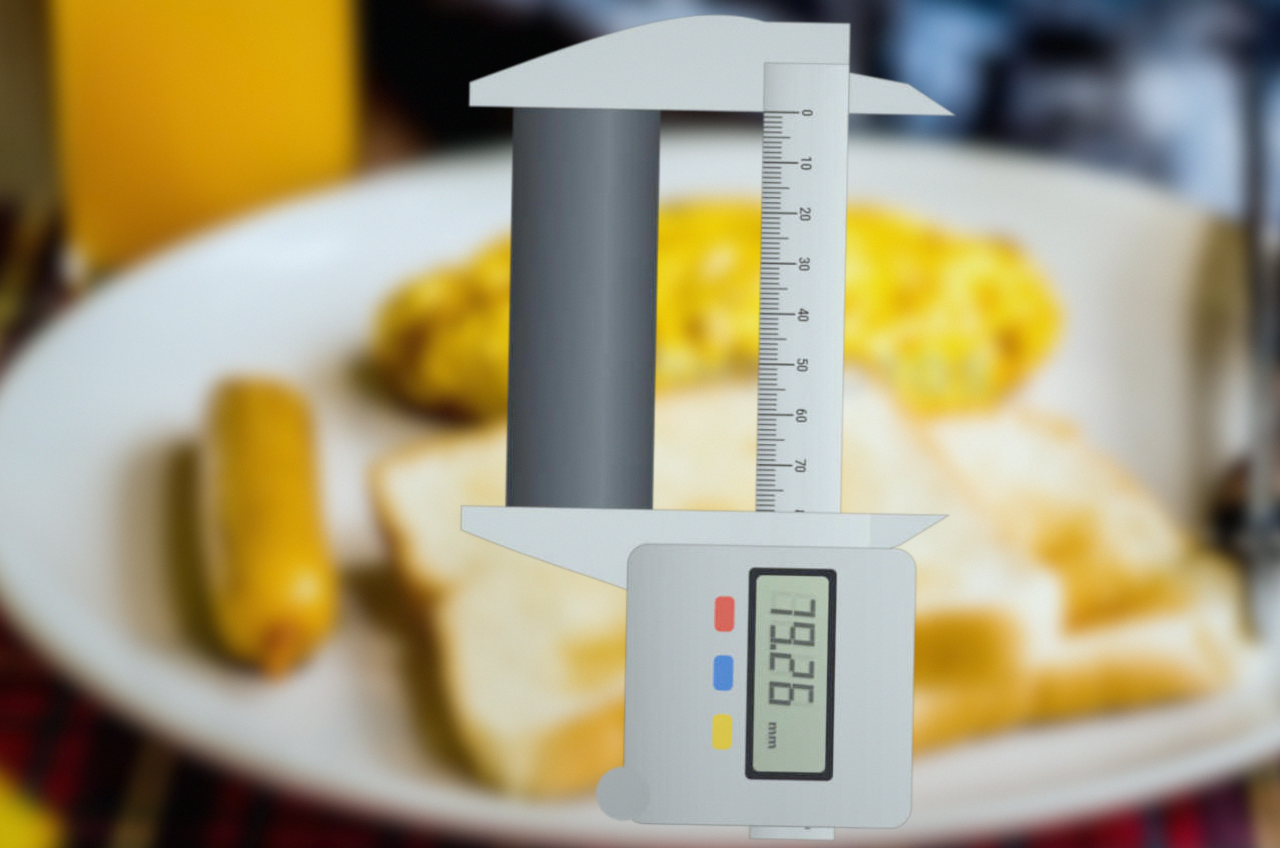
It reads 79.26; mm
